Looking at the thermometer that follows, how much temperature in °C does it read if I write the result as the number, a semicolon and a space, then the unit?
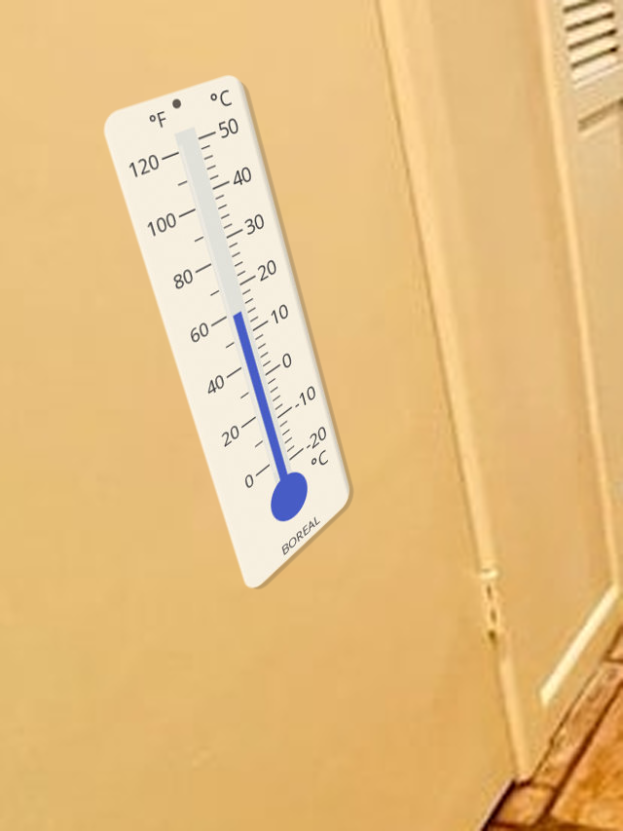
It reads 15; °C
